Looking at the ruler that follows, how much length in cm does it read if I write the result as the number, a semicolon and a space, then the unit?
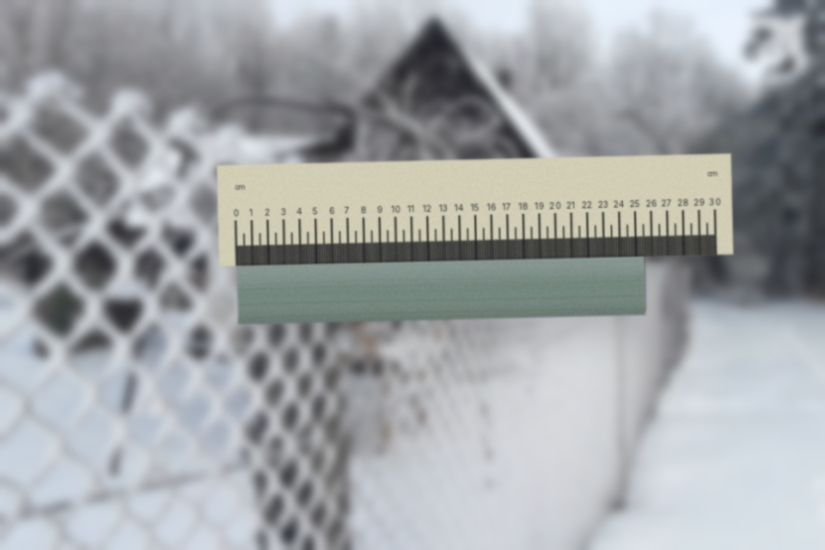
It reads 25.5; cm
